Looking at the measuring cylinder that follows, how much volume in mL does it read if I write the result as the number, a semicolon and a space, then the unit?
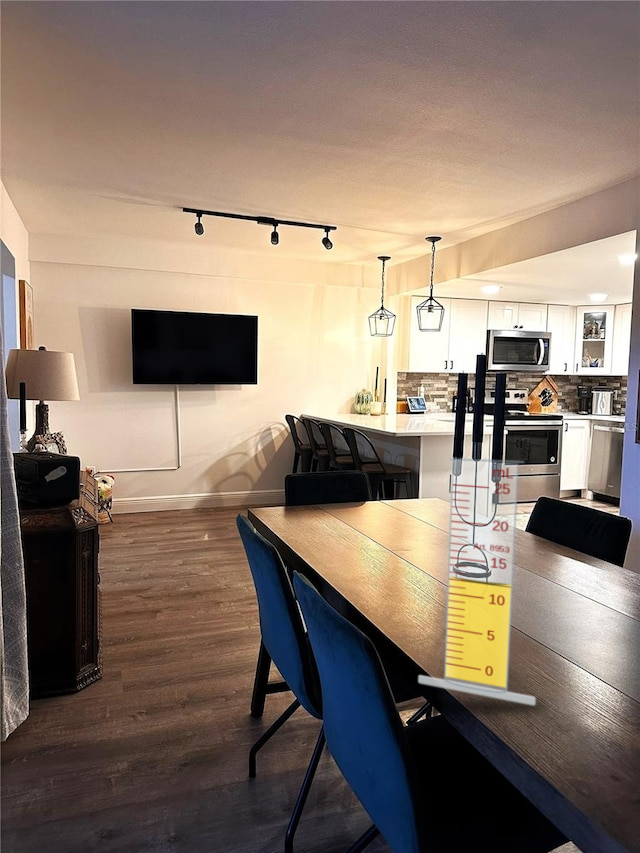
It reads 12; mL
